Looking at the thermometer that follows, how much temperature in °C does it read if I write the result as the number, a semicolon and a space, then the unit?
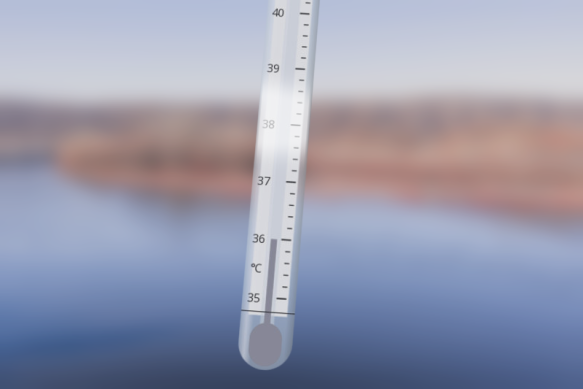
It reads 36; °C
